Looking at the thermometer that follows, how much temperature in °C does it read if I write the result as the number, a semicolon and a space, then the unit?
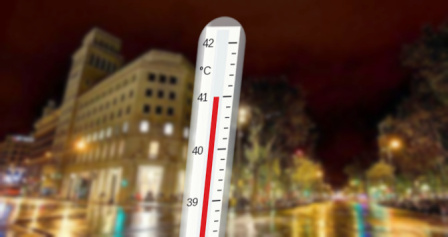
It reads 41; °C
